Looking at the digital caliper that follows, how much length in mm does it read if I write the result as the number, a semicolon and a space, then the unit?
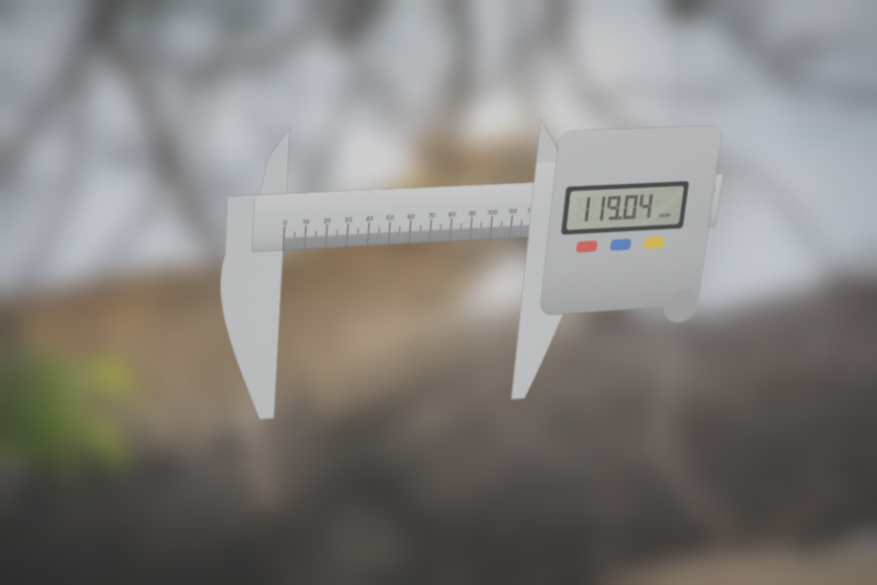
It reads 119.04; mm
